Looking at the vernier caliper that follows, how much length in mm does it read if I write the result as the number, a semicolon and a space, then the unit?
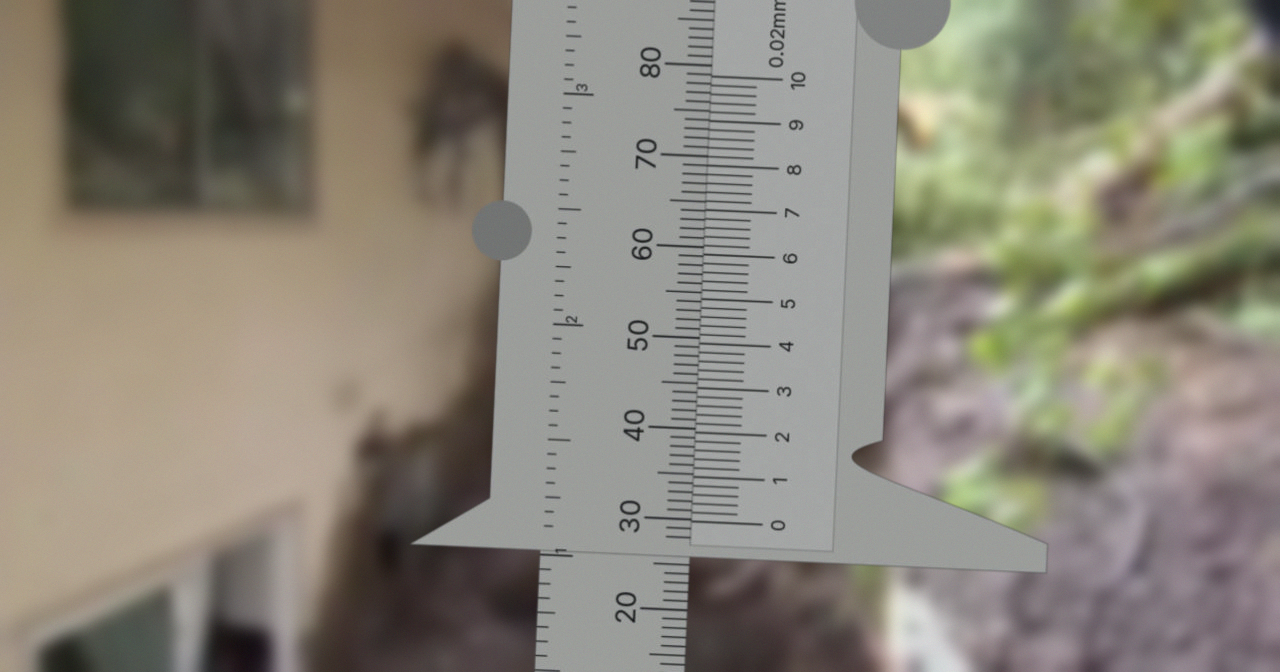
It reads 29.8; mm
